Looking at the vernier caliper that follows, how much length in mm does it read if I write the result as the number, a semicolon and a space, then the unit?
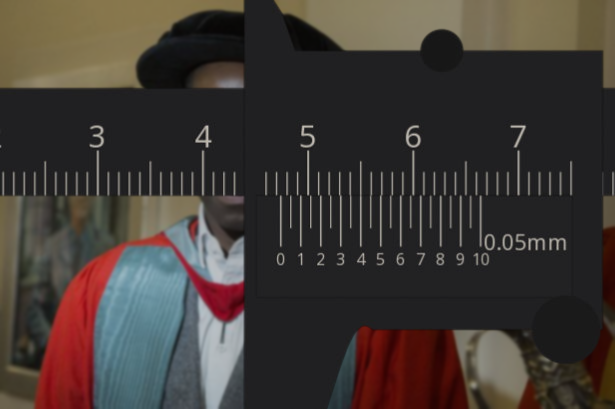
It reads 47.4; mm
